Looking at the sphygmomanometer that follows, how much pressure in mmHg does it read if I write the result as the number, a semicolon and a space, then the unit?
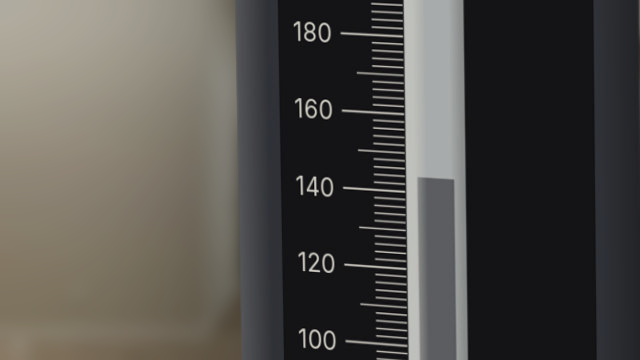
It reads 144; mmHg
